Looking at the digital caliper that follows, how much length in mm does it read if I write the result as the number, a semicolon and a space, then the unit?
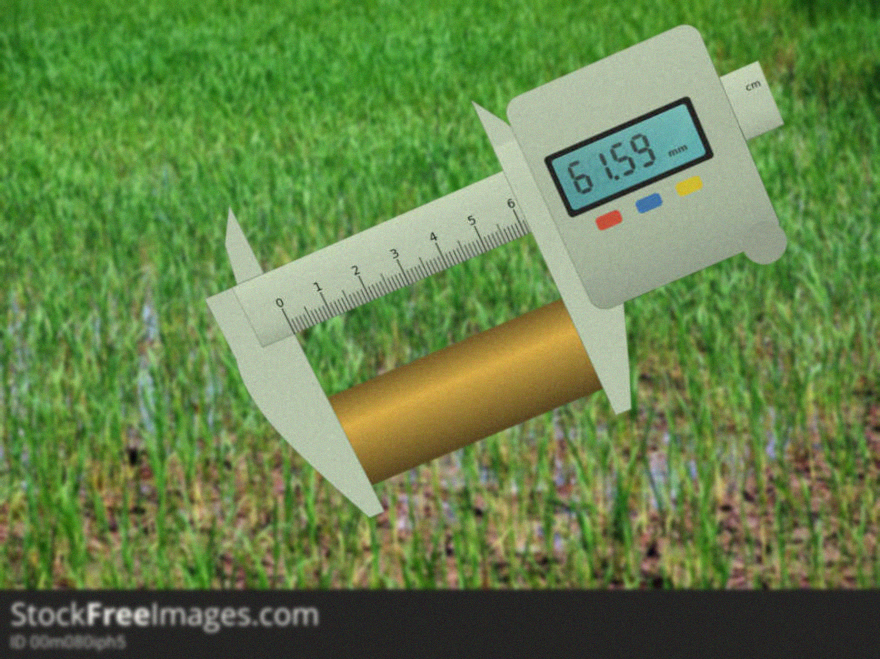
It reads 61.59; mm
